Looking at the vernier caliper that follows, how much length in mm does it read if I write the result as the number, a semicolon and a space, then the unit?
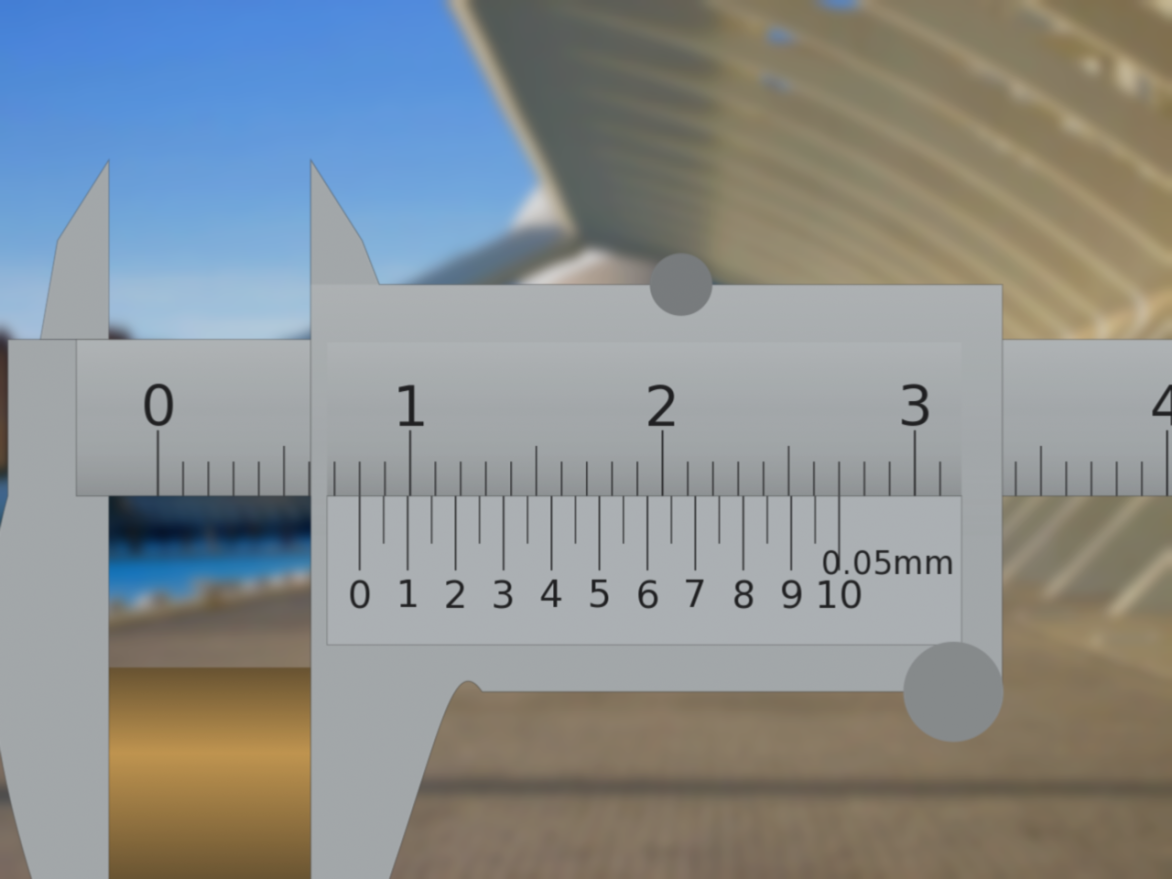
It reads 8.00; mm
